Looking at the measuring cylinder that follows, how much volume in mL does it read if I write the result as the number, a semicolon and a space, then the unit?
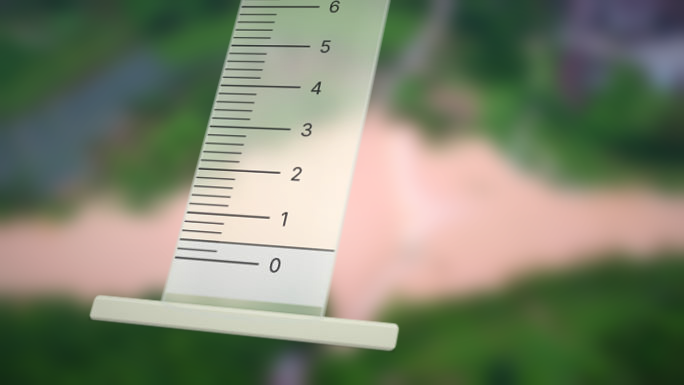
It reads 0.4; mL
